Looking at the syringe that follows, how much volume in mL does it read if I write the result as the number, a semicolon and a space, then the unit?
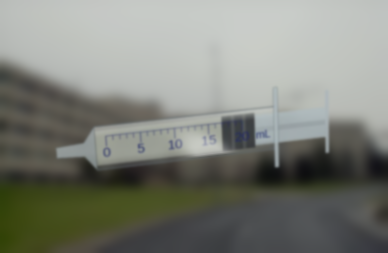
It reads 17; mL
